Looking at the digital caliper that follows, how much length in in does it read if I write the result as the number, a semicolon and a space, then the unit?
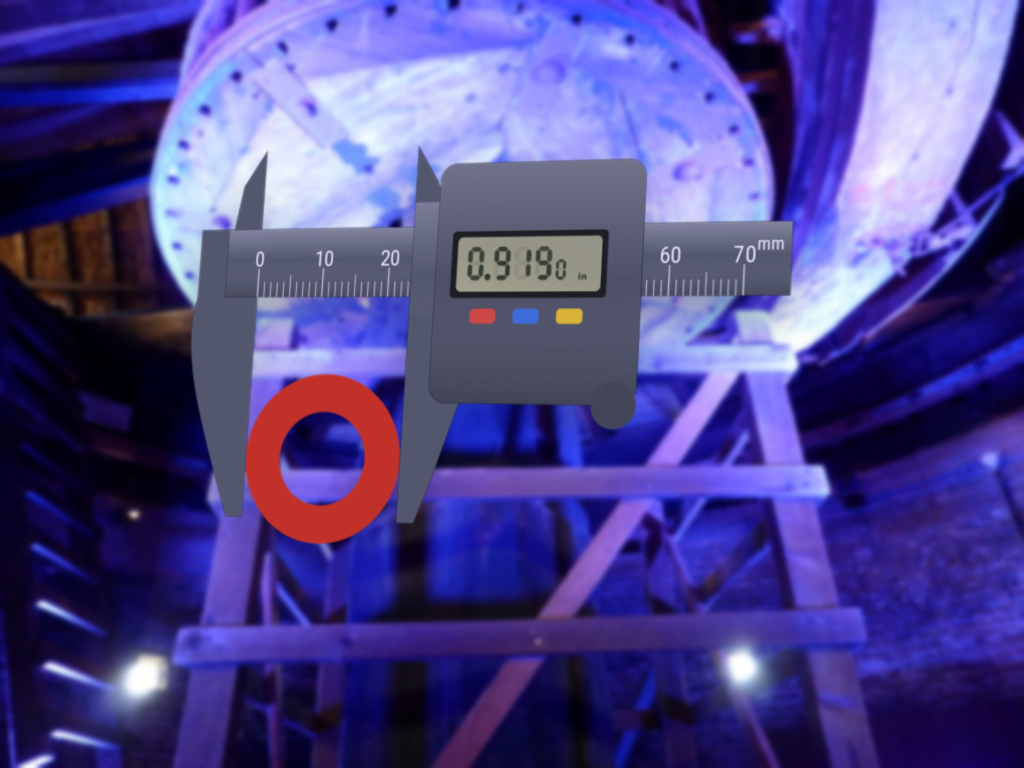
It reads 0.9190; in
